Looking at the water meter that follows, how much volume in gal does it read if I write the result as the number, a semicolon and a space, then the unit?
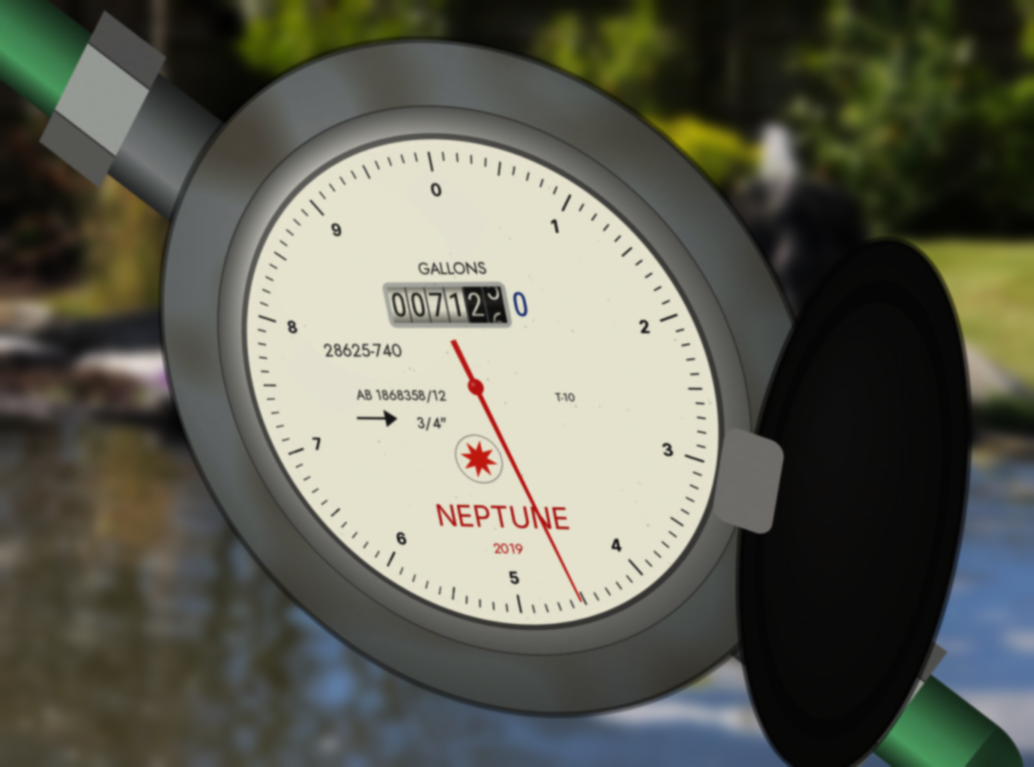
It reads 71254.5; gal
